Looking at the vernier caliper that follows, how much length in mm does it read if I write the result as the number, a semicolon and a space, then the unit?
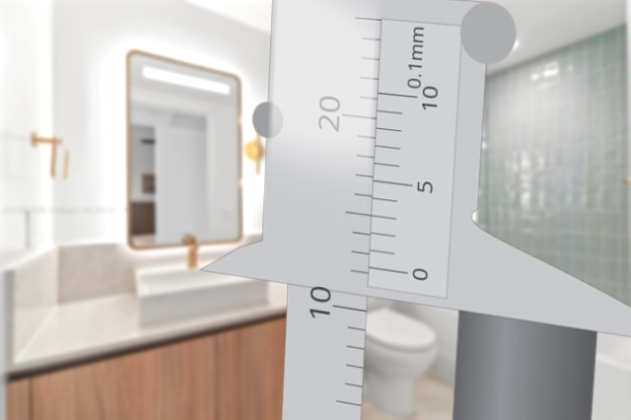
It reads 12.3; mm
